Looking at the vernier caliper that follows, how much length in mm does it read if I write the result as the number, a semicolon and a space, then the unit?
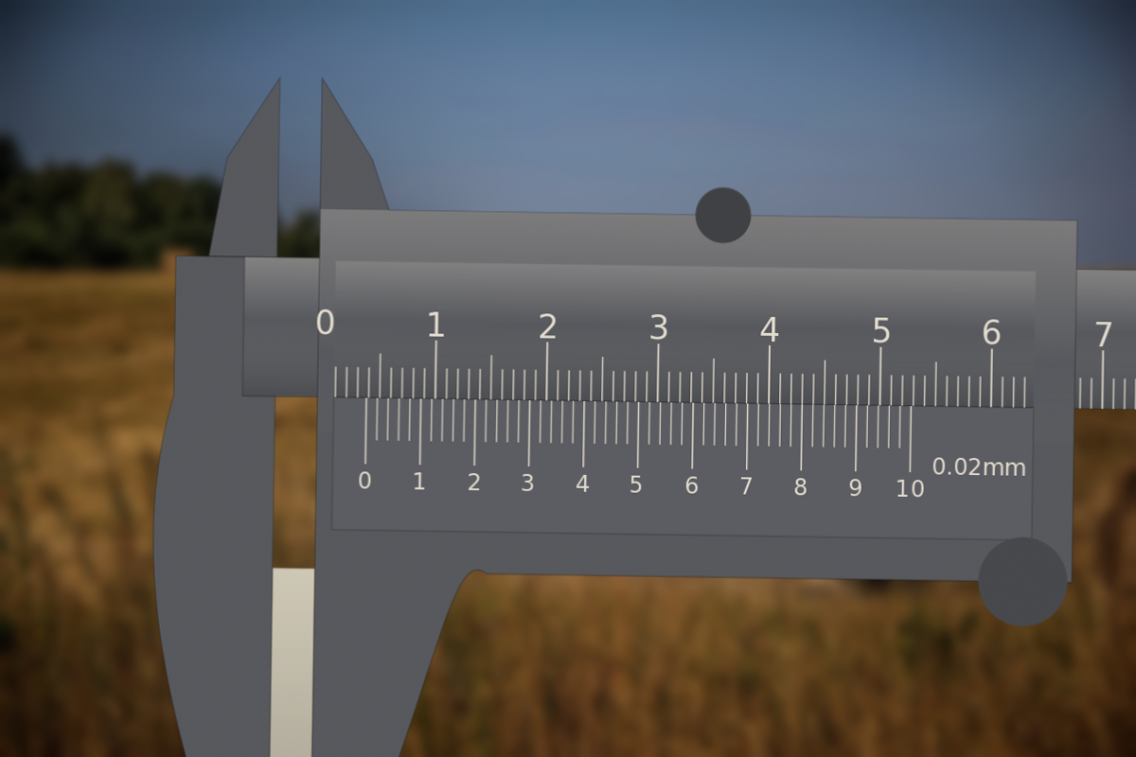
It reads 3.8; mm
